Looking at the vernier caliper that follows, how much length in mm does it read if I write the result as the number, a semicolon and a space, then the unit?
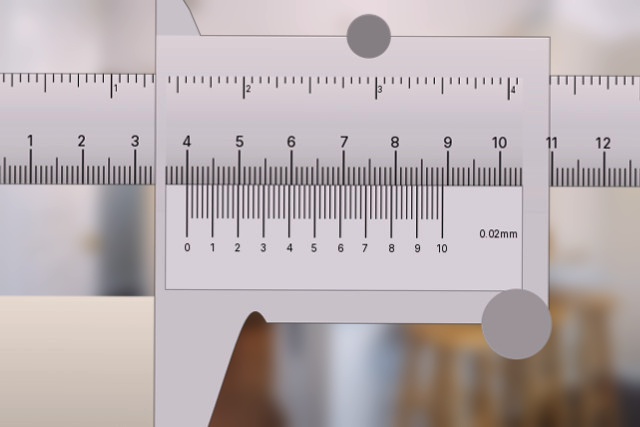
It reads 40.0; mm
